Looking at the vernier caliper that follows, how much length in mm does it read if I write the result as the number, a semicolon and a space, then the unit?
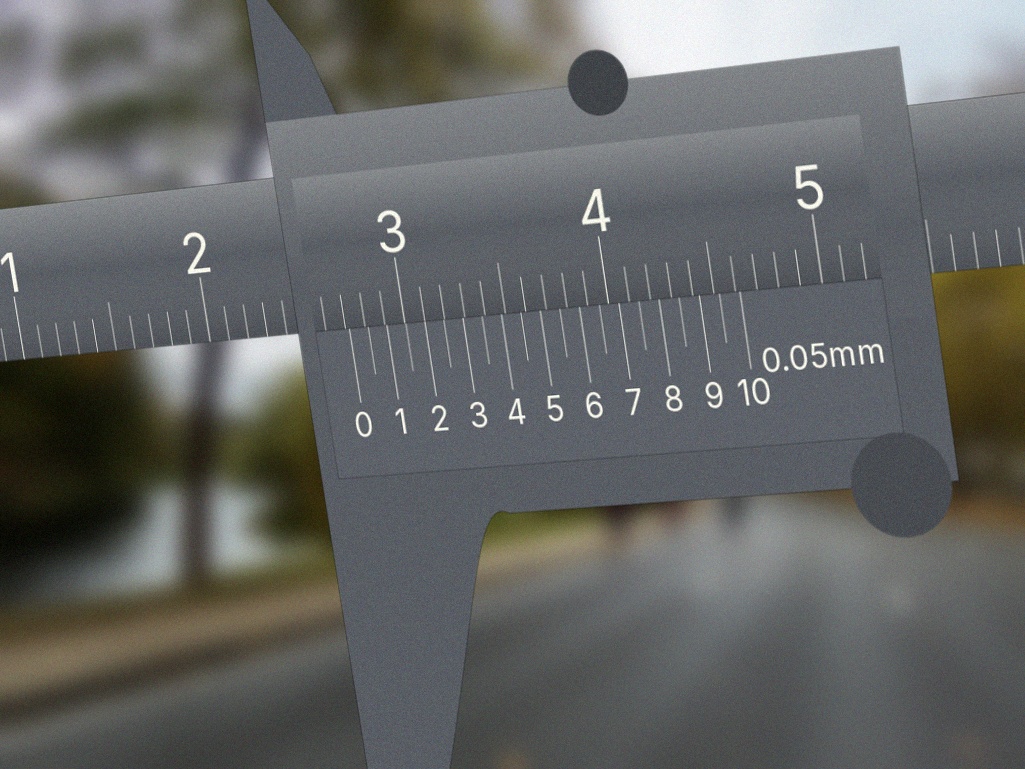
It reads 27.2; mm
